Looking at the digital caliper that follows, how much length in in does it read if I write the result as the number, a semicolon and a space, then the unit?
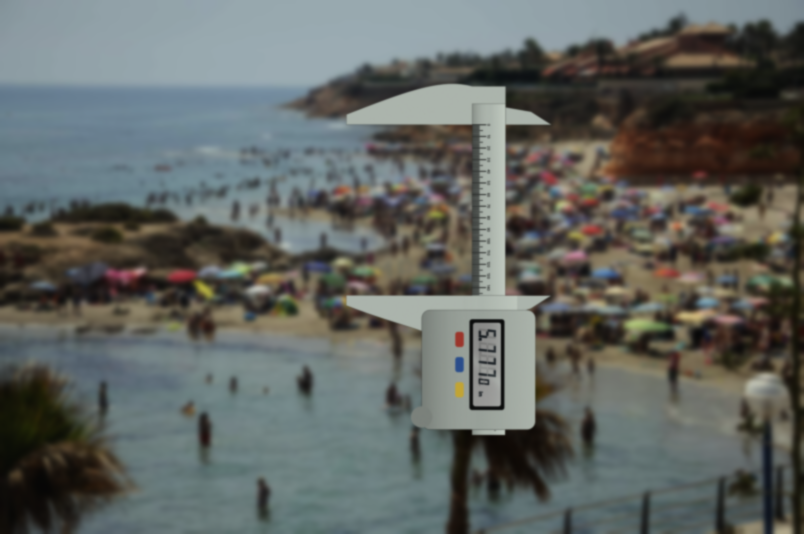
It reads 5.7770; in
